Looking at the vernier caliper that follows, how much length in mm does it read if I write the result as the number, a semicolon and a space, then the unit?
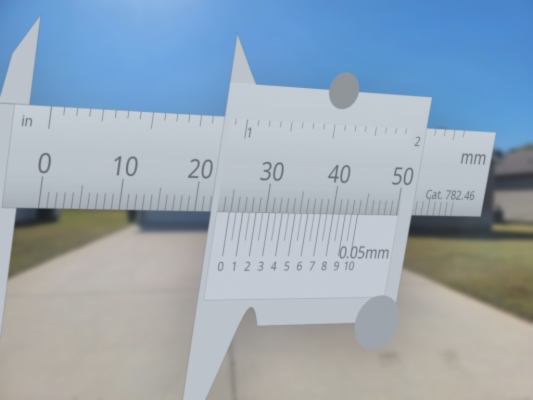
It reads 24.8; mm
